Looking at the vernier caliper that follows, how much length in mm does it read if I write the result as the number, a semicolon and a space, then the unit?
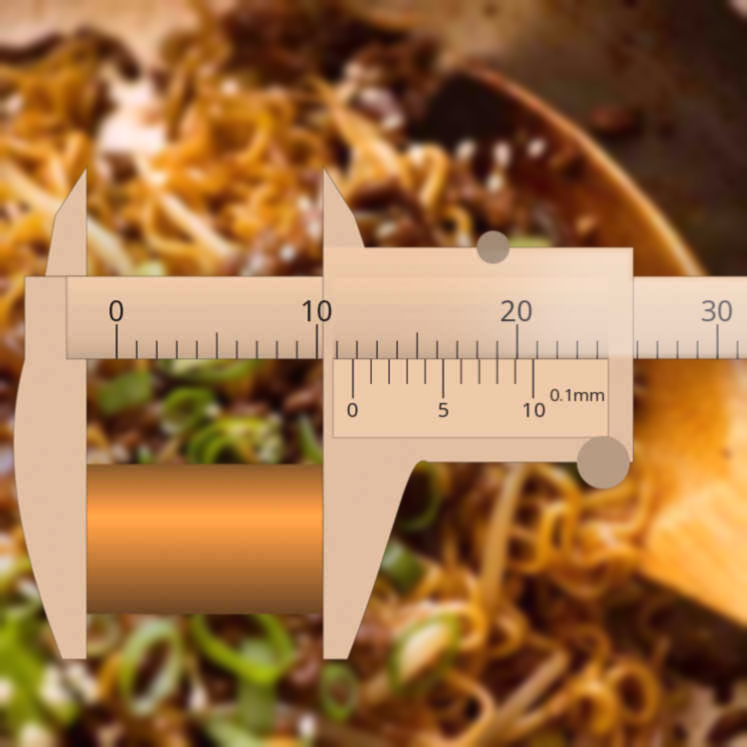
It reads 11.8; mm
